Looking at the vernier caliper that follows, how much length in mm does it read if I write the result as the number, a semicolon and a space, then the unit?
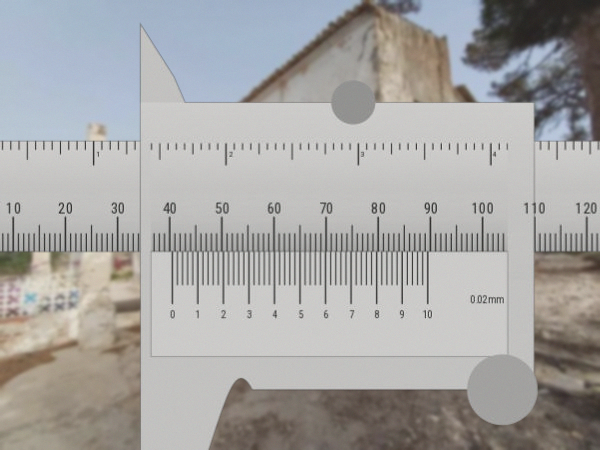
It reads 40.5; mm
